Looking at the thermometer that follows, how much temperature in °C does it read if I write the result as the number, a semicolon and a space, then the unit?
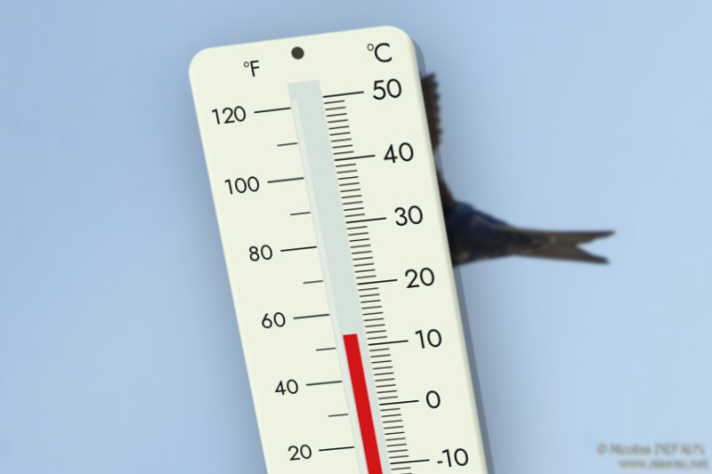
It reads 12; °C
